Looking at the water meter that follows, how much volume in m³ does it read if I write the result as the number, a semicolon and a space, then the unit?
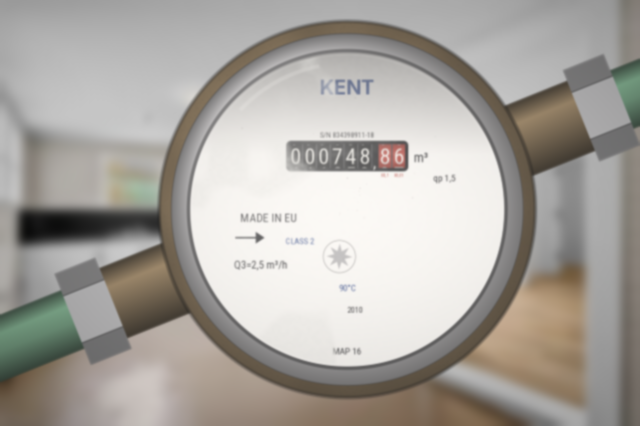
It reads 748.86; m³
